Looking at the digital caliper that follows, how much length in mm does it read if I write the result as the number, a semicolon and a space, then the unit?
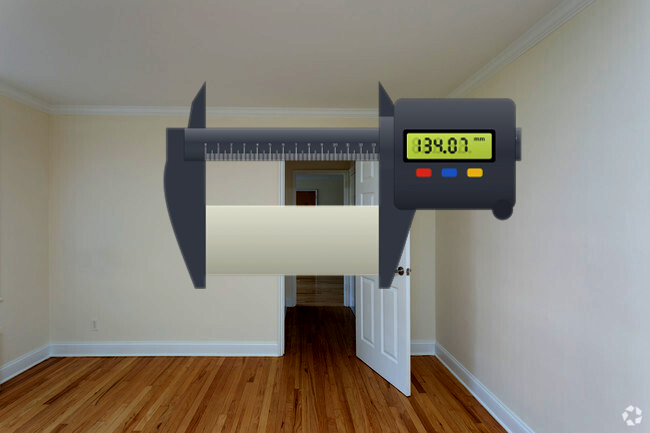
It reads 134.07; mm
